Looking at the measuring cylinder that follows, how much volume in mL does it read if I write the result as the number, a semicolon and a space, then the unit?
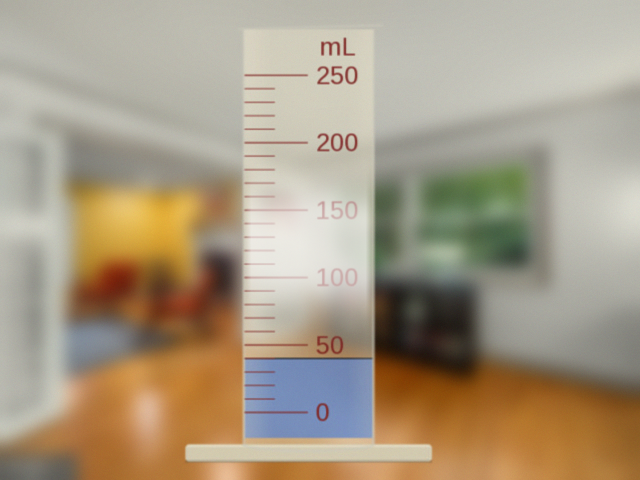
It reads 40; mL
